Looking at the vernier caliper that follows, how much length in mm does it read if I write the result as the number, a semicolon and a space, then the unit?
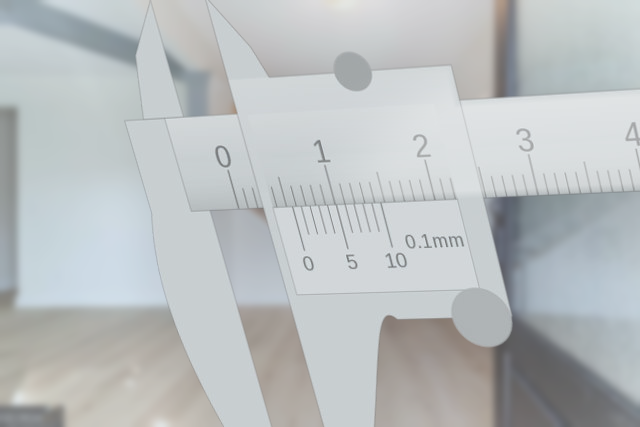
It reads 5.6; mm
